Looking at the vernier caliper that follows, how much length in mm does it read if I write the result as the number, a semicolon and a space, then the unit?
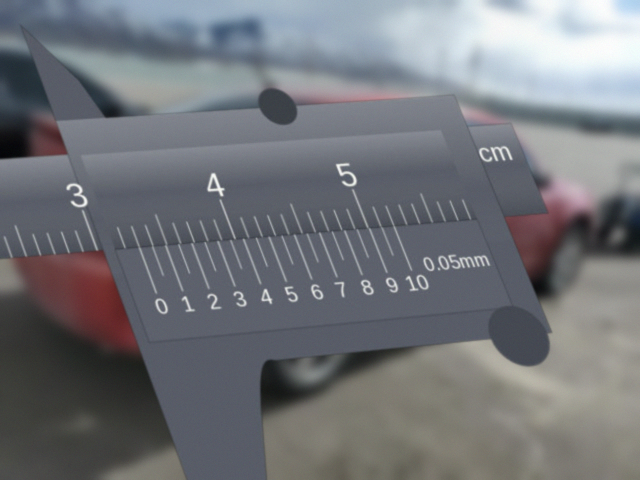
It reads 33.0; mm
